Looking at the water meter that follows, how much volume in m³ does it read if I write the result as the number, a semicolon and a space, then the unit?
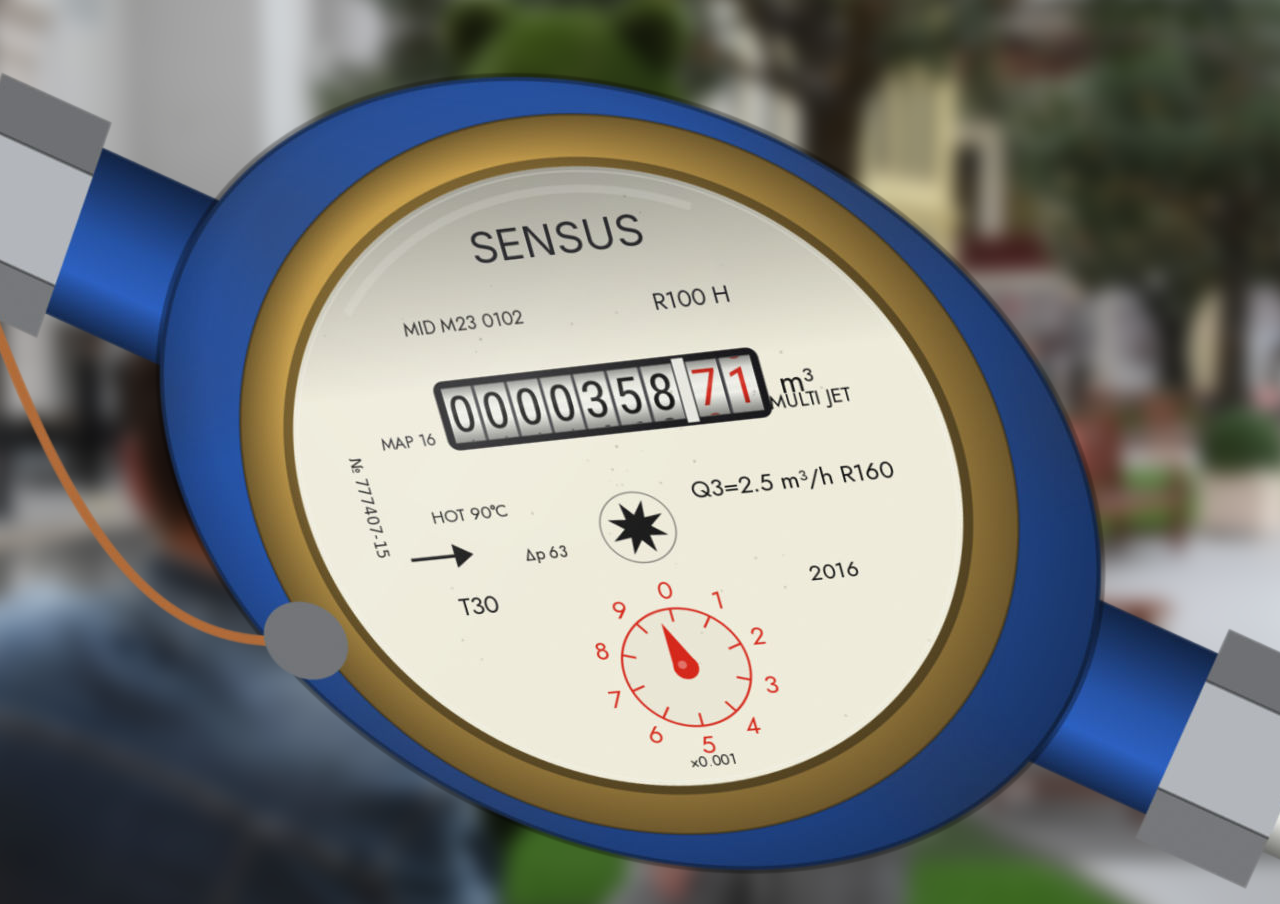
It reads 358.709; m³
